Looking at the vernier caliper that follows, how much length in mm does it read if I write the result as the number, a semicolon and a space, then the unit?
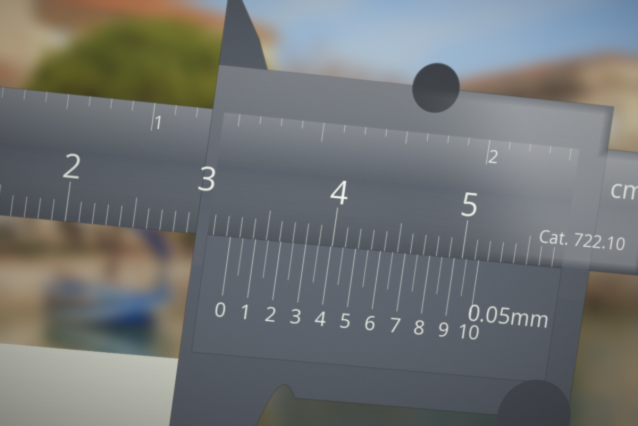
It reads 32.3; mm
